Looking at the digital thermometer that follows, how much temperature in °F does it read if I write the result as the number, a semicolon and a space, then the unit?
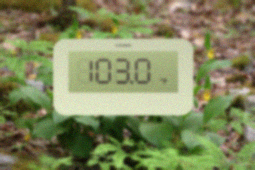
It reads 103.0; °F
